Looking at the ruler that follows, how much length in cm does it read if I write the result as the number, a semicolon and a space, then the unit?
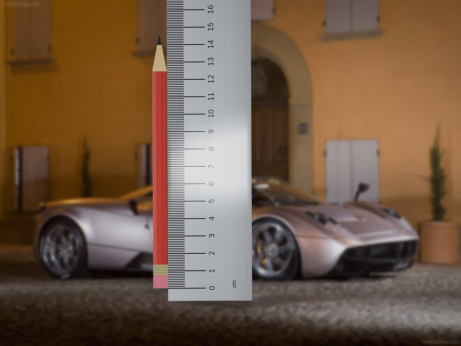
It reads 14.5; cm
